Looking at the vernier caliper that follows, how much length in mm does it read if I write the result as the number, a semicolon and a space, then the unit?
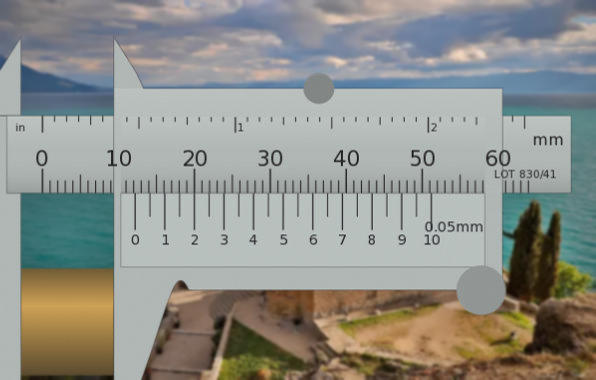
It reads 12.2; mm
